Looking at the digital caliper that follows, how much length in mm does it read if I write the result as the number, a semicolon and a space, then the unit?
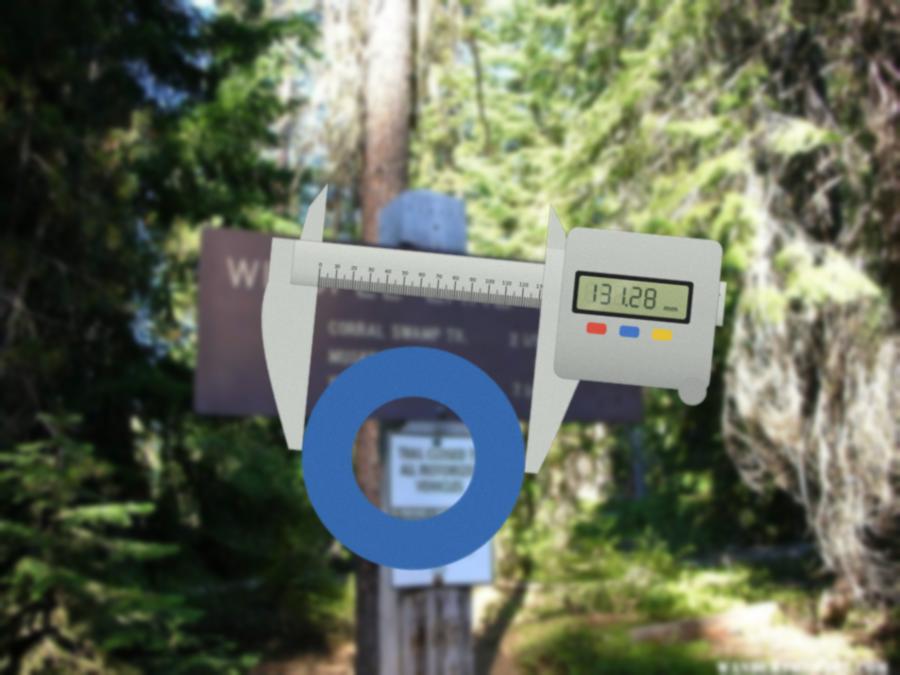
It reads 131.28; mm
